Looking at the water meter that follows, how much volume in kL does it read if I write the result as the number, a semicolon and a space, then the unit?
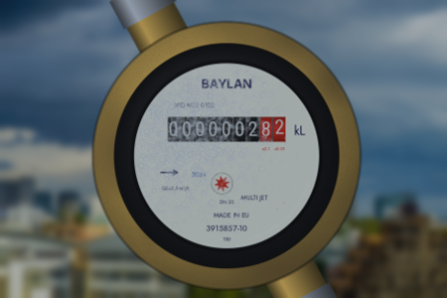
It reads 2.82; kL
